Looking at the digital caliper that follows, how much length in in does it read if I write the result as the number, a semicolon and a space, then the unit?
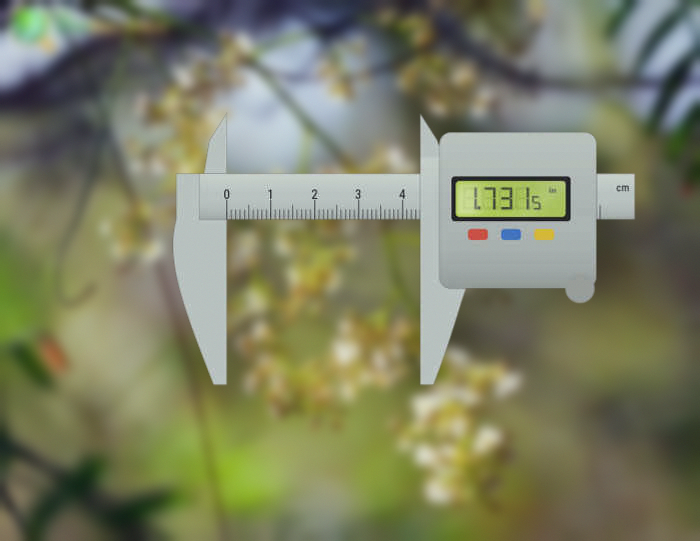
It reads 1.7315; in
